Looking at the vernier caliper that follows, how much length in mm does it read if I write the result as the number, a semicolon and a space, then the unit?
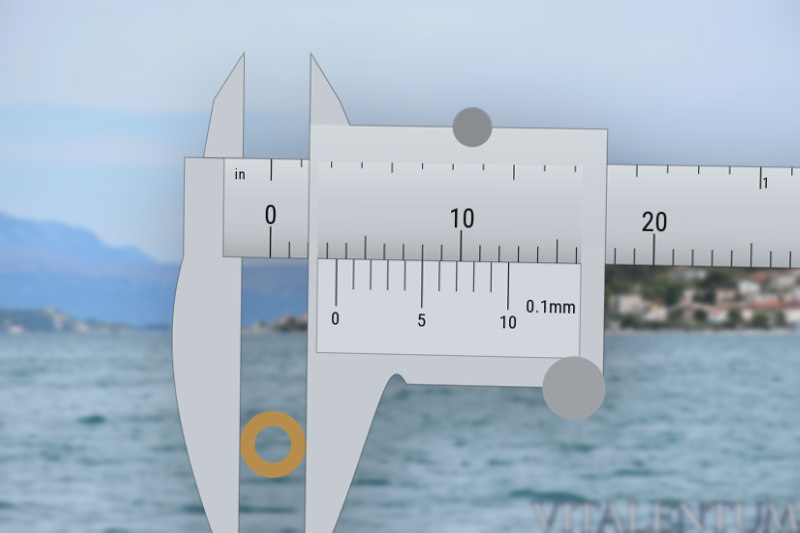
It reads 3.5; mm
